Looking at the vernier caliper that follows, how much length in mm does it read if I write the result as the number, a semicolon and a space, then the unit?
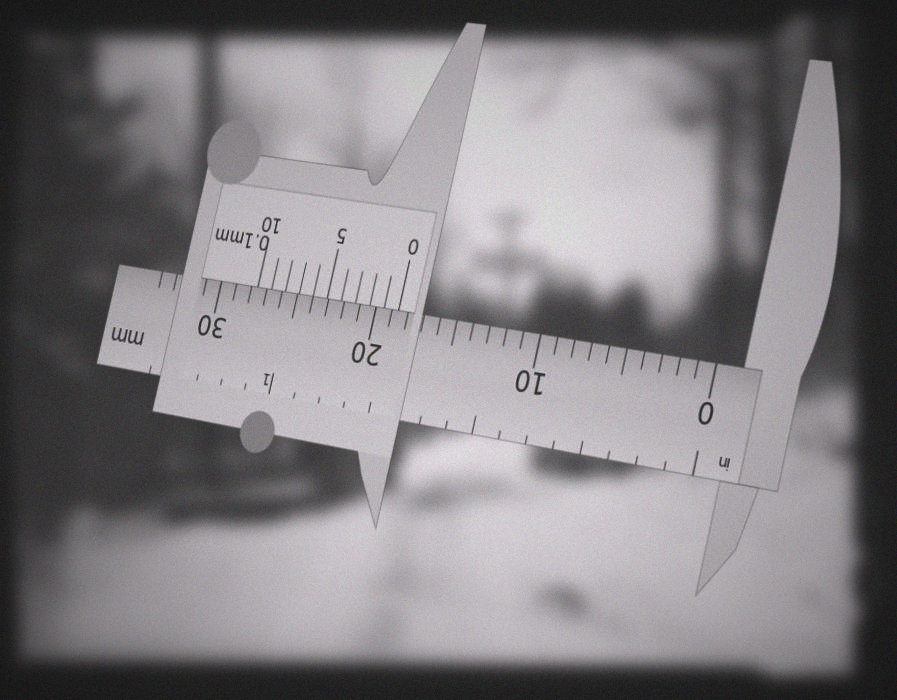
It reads 18.6; mm
